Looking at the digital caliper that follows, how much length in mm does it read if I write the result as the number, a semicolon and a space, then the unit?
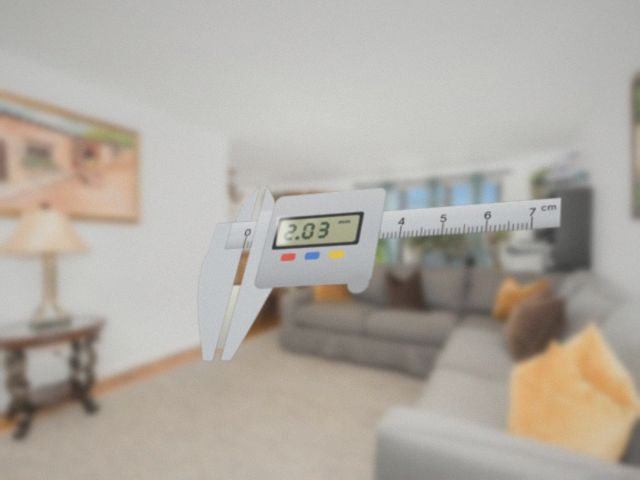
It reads 2.03; mm
